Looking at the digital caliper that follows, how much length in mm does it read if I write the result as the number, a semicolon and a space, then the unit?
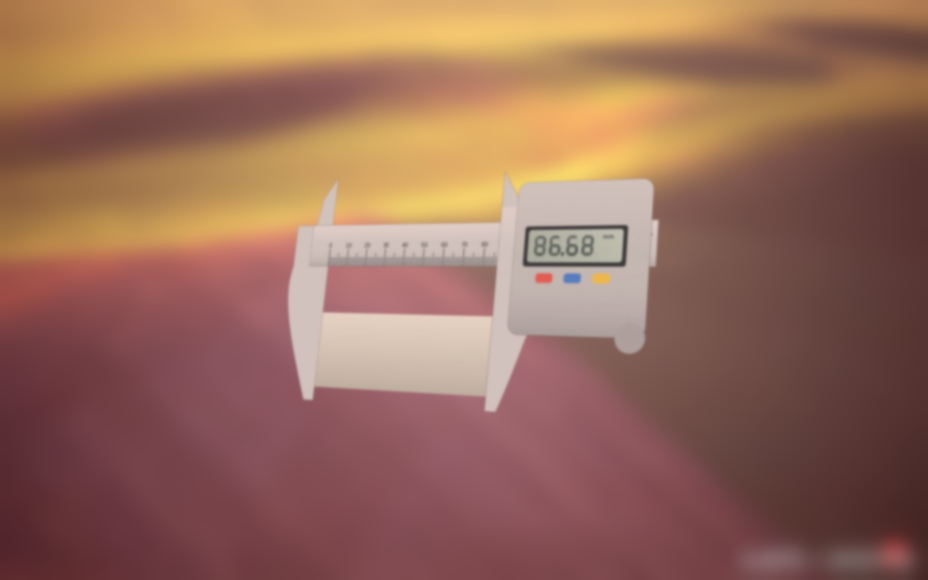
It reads 86.68; mm
